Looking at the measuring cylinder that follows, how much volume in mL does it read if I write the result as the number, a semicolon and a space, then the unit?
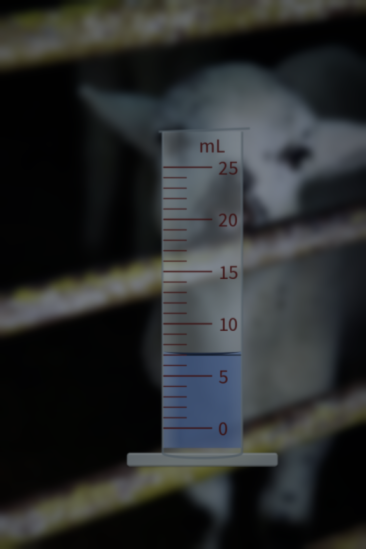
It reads 7; mL
